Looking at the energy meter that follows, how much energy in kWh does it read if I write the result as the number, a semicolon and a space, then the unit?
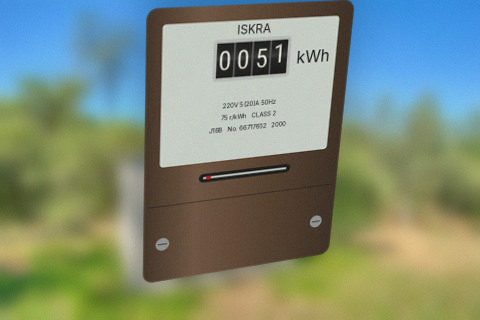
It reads 51; kWh
